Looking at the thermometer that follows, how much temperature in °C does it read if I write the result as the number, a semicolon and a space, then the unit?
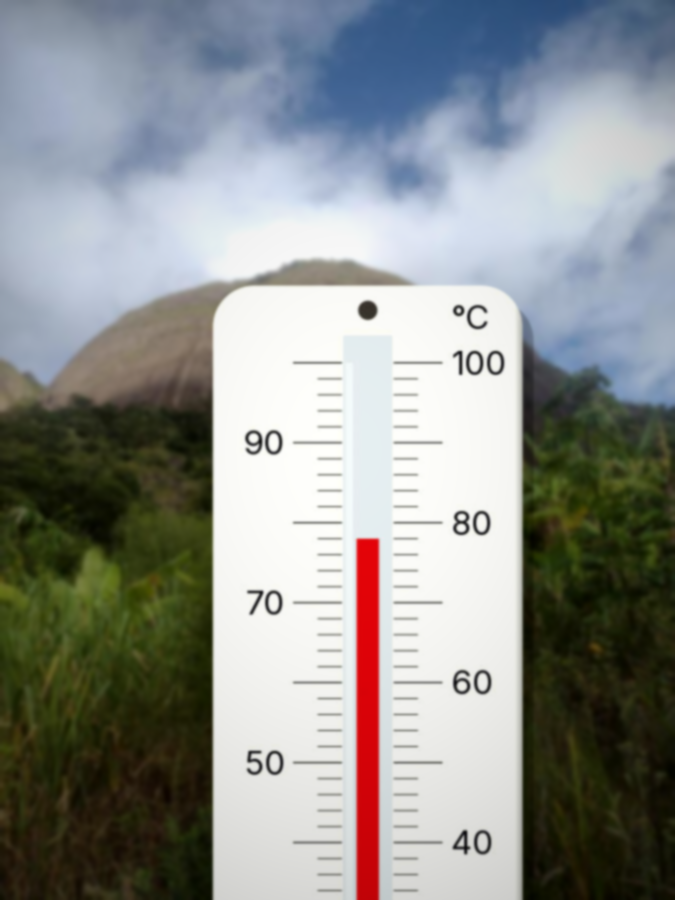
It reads 78; °C
